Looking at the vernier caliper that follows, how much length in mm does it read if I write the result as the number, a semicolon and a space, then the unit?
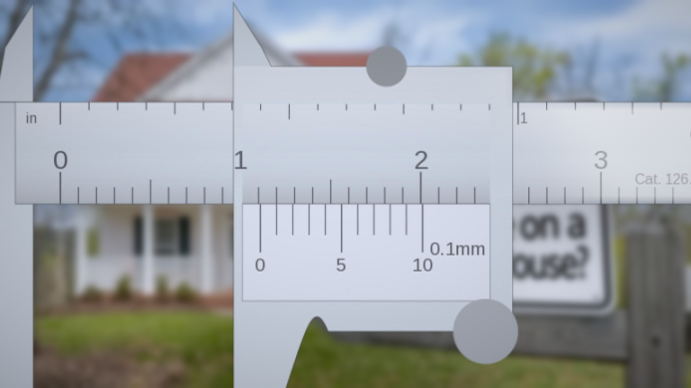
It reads 11.1; mm
